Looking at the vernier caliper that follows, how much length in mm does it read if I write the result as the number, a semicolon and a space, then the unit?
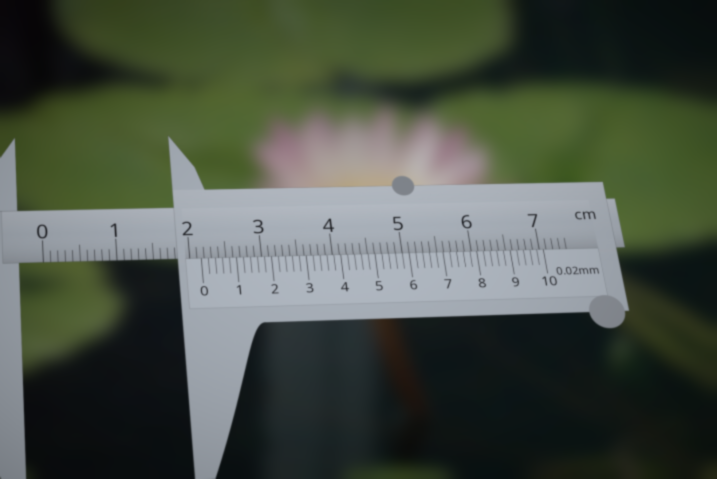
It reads 21.6; mm
